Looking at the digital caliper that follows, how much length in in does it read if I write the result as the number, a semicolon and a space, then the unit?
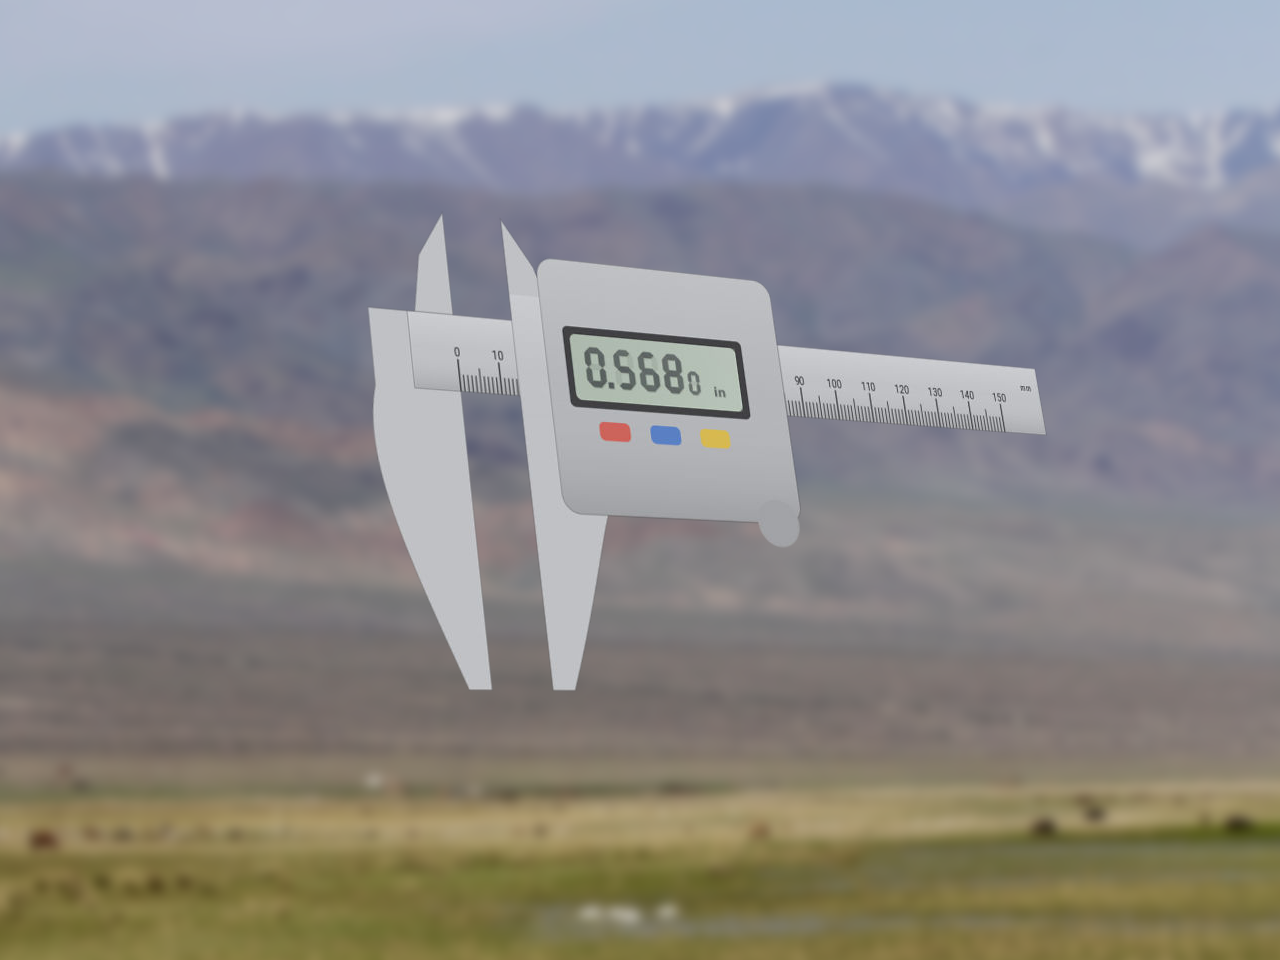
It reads 0.5680; in
